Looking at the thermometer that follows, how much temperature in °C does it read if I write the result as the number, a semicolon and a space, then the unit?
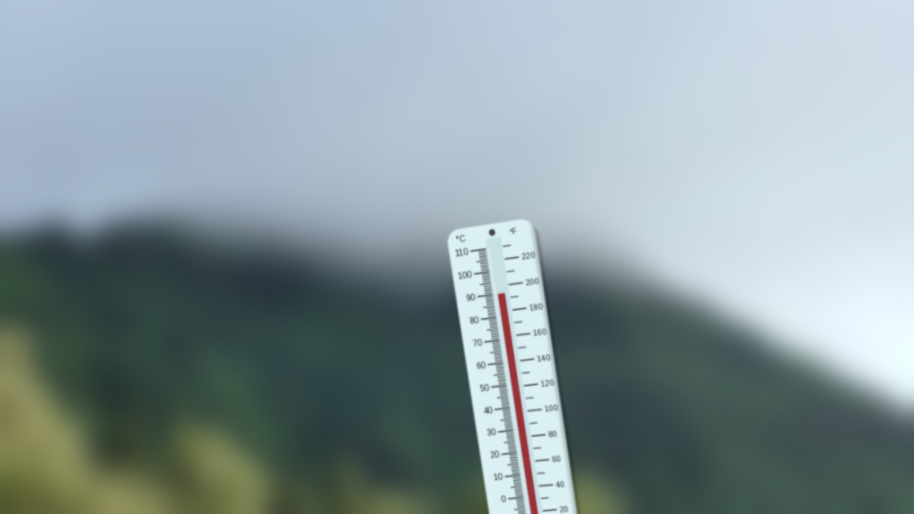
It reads 90; °C
